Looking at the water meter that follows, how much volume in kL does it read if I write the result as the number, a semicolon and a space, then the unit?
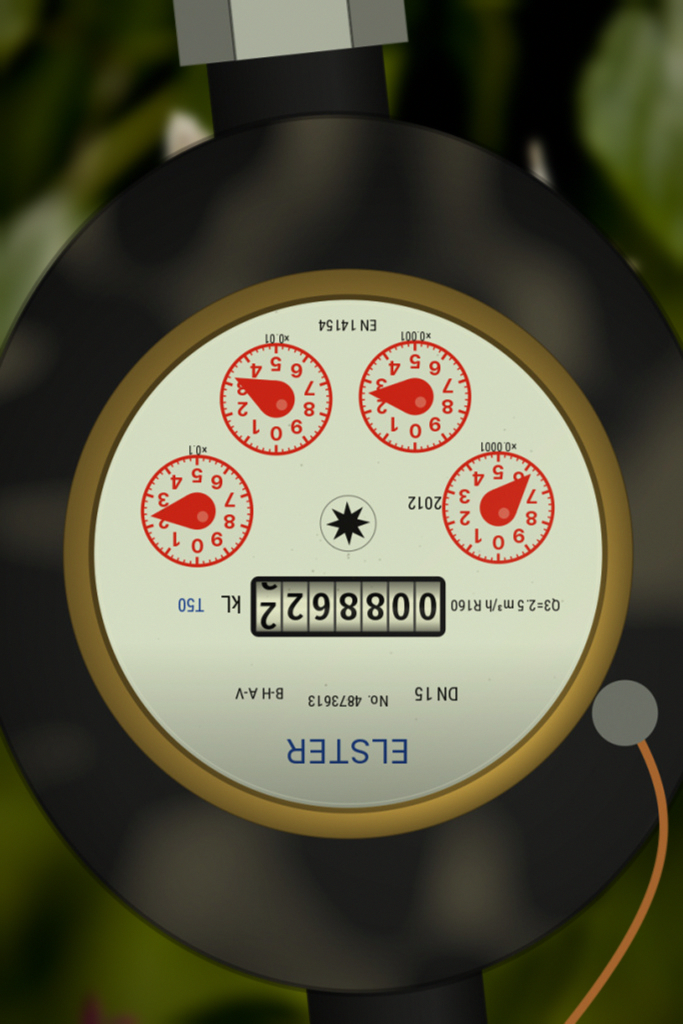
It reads 88622.2326; kL
